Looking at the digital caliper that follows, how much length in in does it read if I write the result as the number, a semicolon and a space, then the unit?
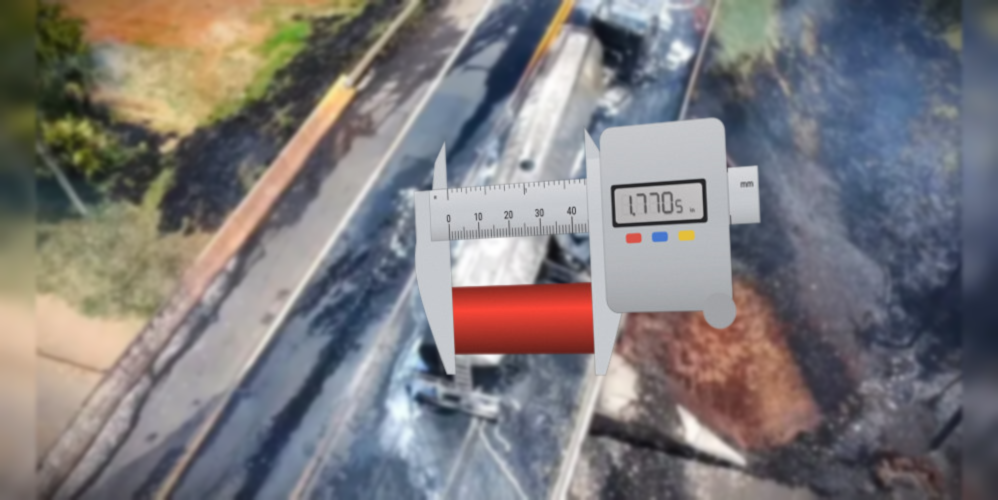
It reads 1.7705; in
